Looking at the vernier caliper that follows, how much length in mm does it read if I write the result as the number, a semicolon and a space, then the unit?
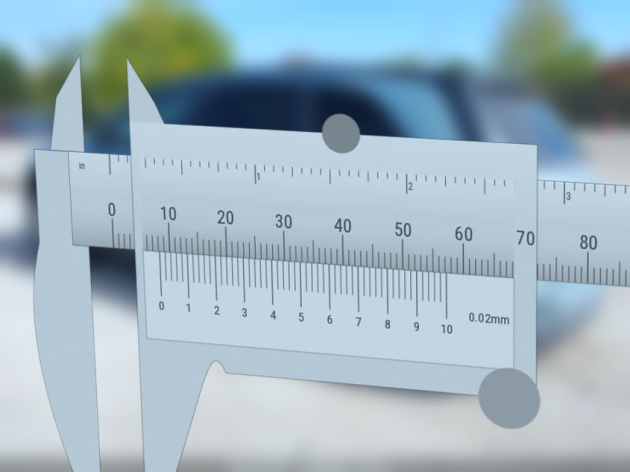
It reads 8.2; mm
